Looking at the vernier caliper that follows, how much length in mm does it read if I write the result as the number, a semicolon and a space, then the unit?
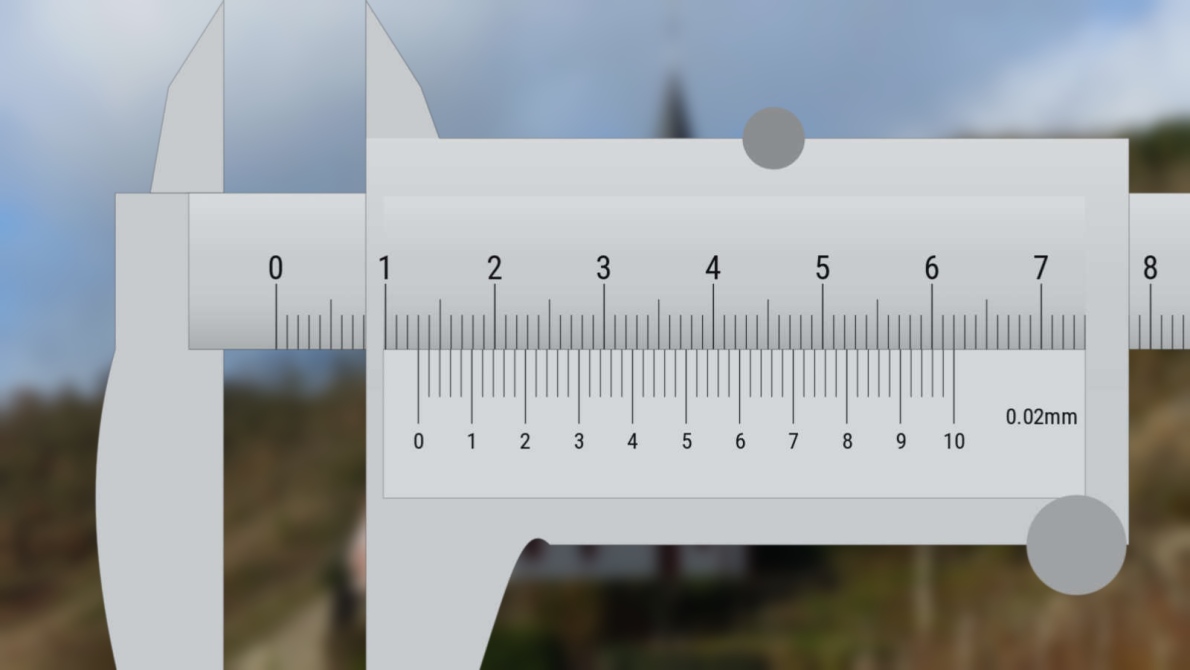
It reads 13.0; mm
